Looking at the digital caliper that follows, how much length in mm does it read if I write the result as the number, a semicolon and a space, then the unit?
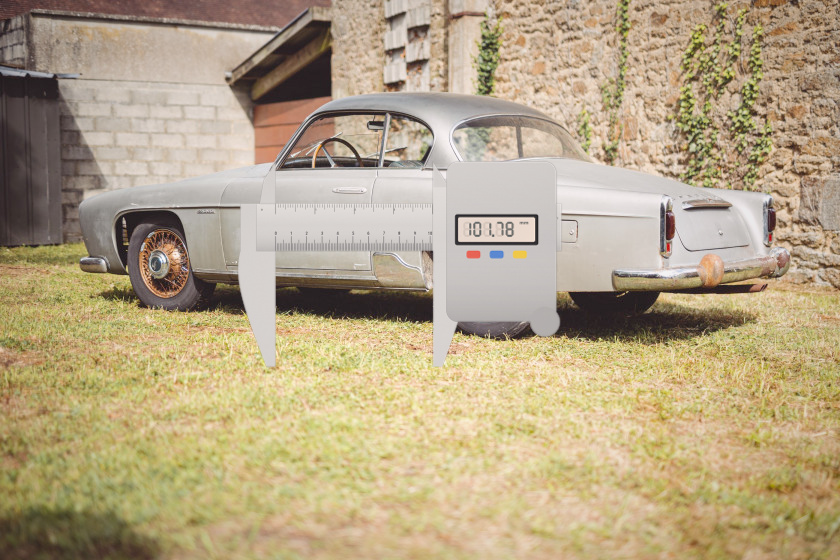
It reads 101.78; mm
